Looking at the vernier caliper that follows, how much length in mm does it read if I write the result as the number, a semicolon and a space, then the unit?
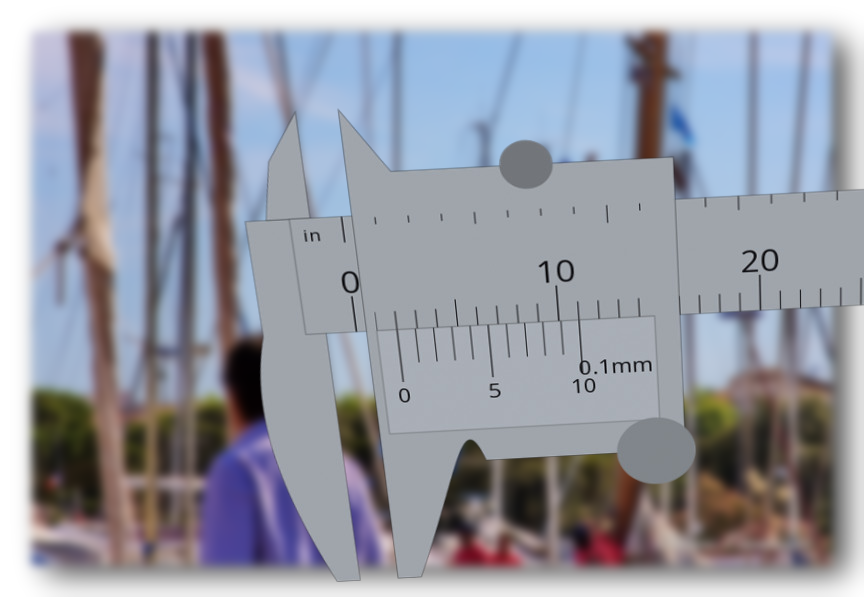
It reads 2.0; mm
